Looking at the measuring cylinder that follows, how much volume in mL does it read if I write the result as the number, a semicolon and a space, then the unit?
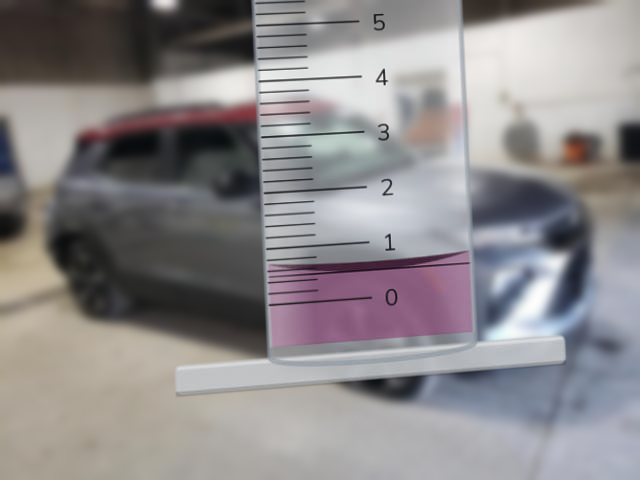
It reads 0.5; mL
